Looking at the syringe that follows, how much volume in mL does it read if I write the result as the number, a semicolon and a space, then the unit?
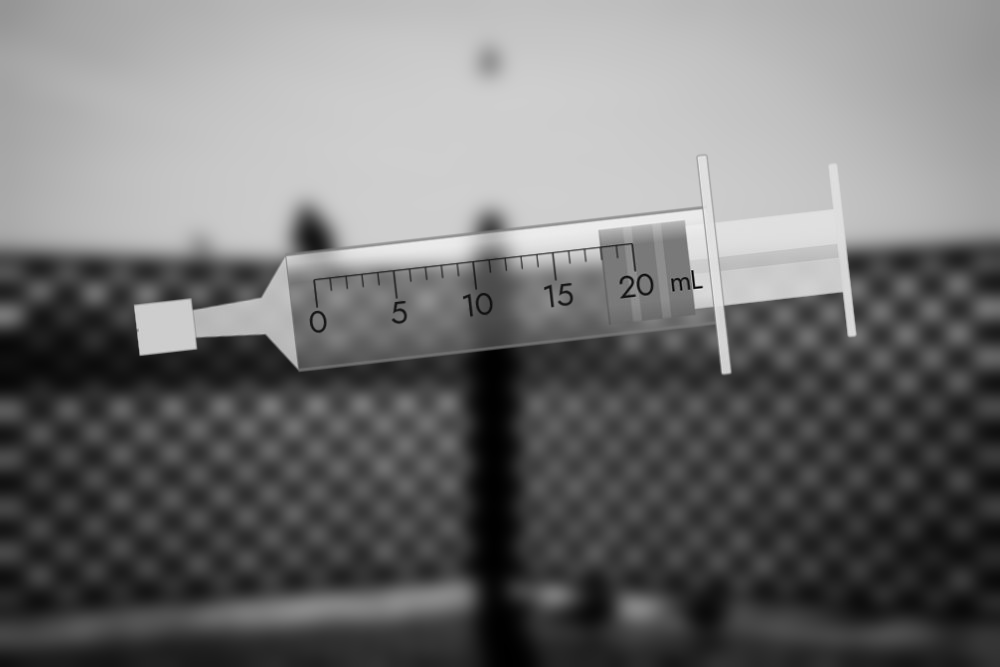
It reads 18; mL
